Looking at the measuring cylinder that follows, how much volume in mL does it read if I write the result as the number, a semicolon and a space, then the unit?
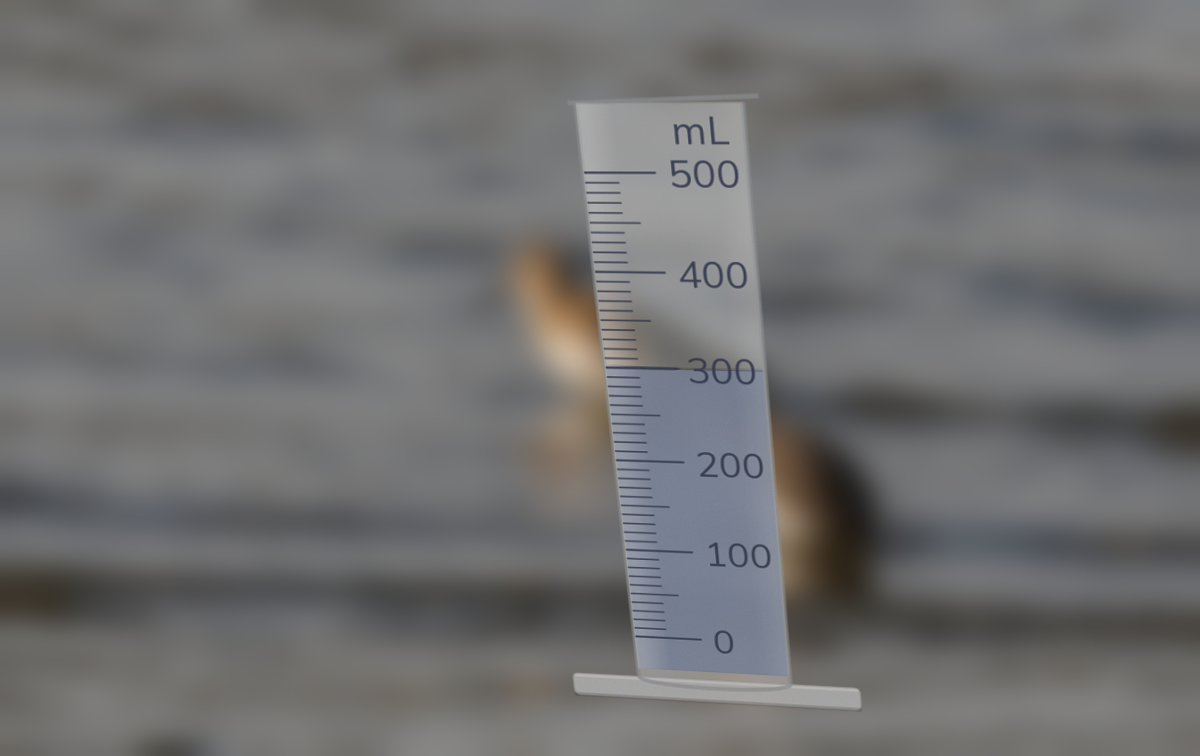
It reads 300; mL
